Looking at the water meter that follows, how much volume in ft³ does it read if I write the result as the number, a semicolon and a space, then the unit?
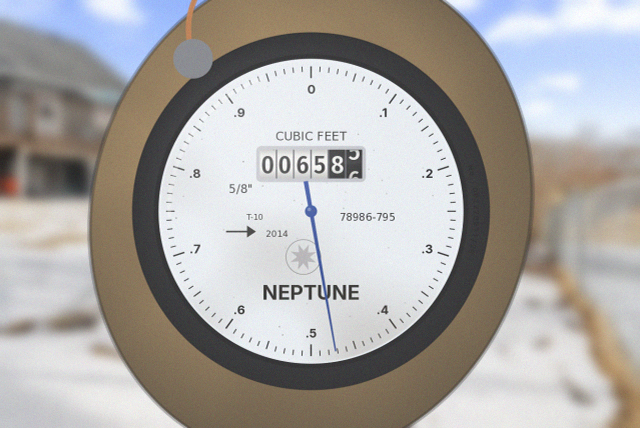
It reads 6585.47; ft³
